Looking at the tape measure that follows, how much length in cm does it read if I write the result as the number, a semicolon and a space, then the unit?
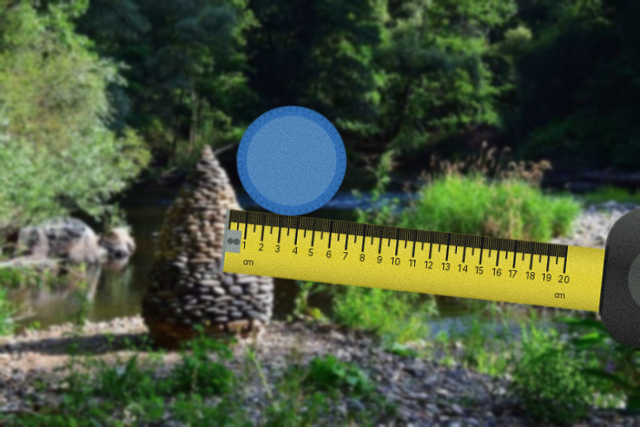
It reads 6.5; cm
